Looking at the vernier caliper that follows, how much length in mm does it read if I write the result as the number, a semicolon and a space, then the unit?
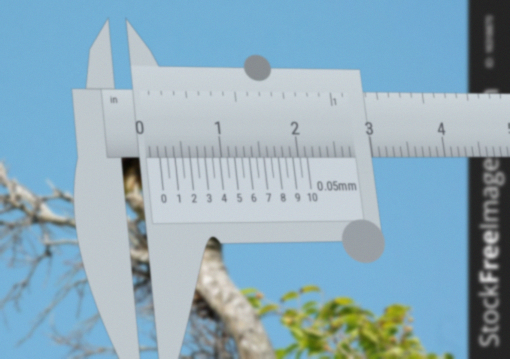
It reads 2.2; mm
